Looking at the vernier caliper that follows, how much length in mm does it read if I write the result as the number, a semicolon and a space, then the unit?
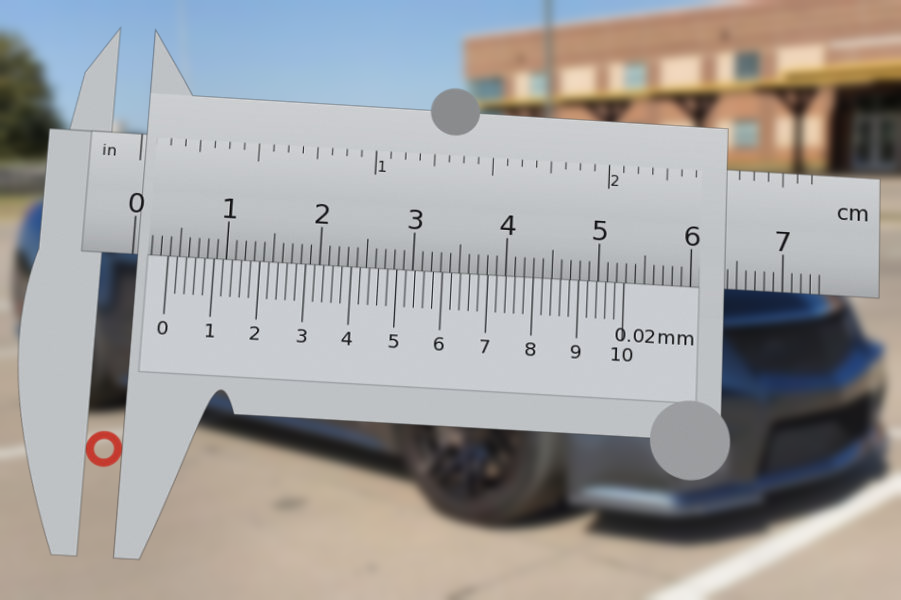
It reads 3.8; mm
